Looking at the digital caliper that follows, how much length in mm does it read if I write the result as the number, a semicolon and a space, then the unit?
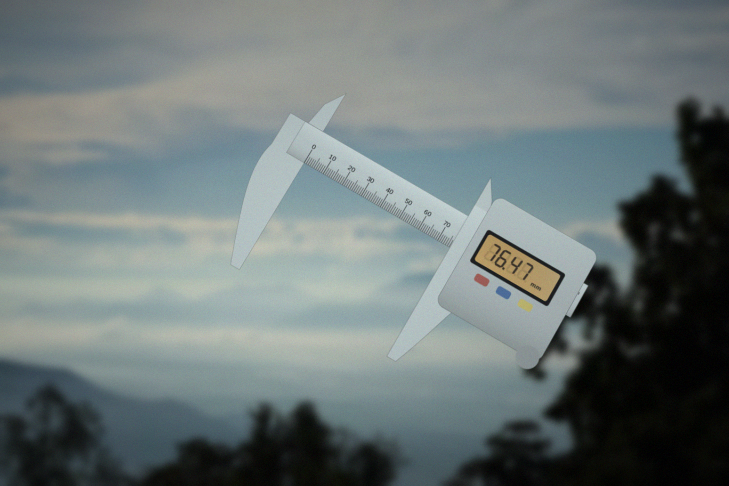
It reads 76.47; mm
